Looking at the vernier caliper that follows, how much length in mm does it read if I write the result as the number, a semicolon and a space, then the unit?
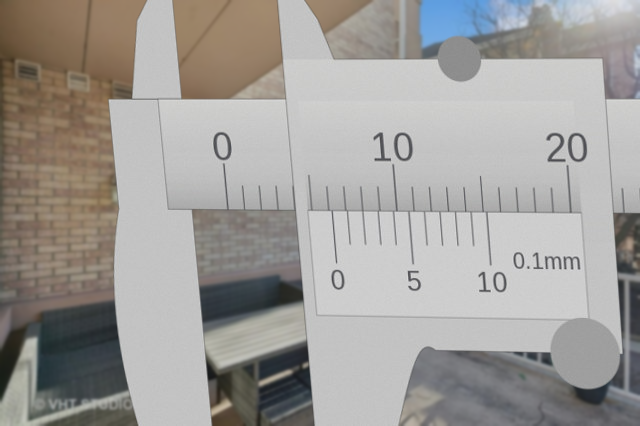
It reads 6.2; mm
